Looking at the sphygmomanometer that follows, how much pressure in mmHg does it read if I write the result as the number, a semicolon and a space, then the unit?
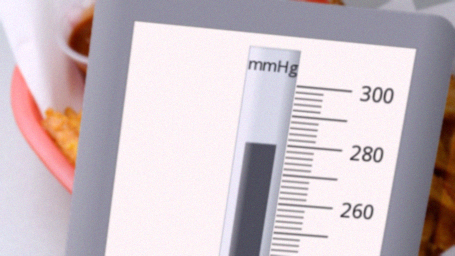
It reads 280; mmHg
